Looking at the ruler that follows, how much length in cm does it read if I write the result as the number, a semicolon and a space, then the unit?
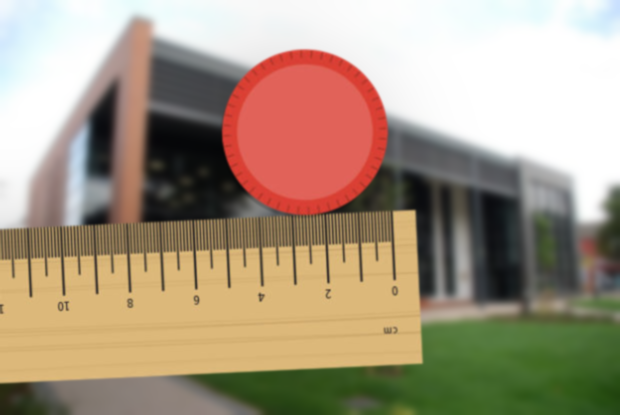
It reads 5; cm
